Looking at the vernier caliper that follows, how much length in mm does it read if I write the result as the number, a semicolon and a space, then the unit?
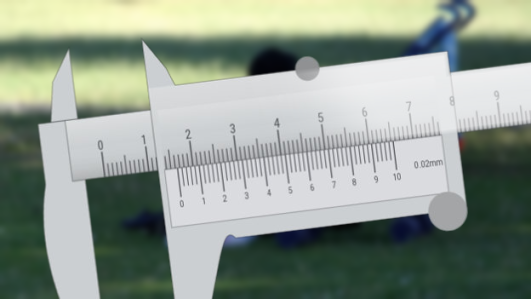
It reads 16.5; mm
